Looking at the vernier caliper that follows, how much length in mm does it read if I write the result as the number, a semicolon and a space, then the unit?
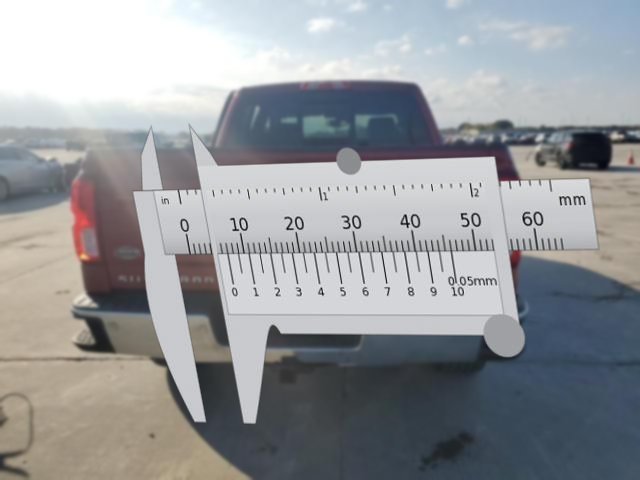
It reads 7.0; mm
